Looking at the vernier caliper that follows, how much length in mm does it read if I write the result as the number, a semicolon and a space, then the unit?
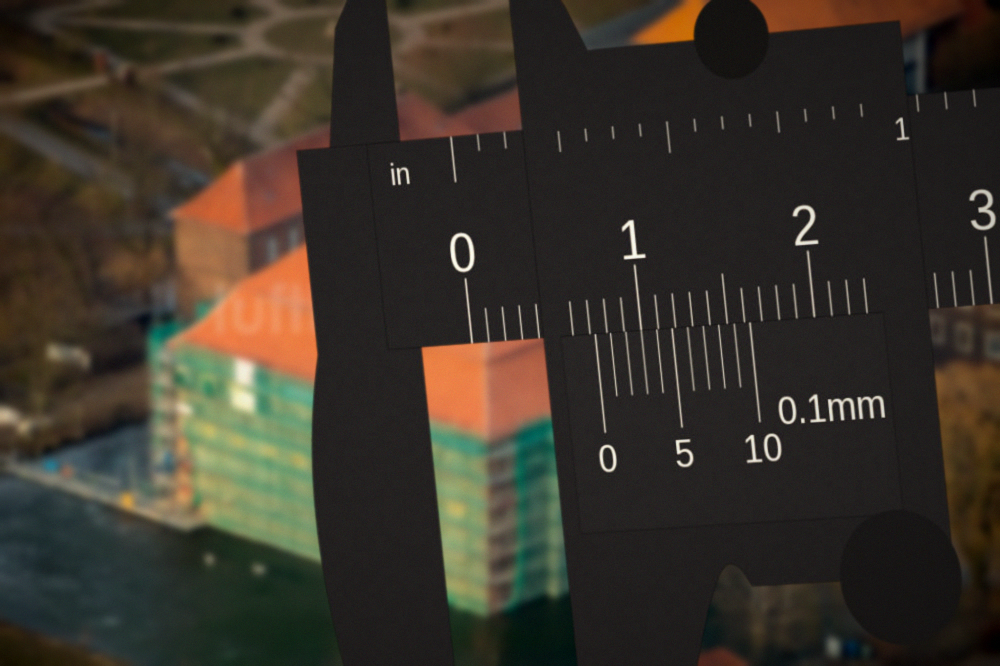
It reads 7.3; mm
